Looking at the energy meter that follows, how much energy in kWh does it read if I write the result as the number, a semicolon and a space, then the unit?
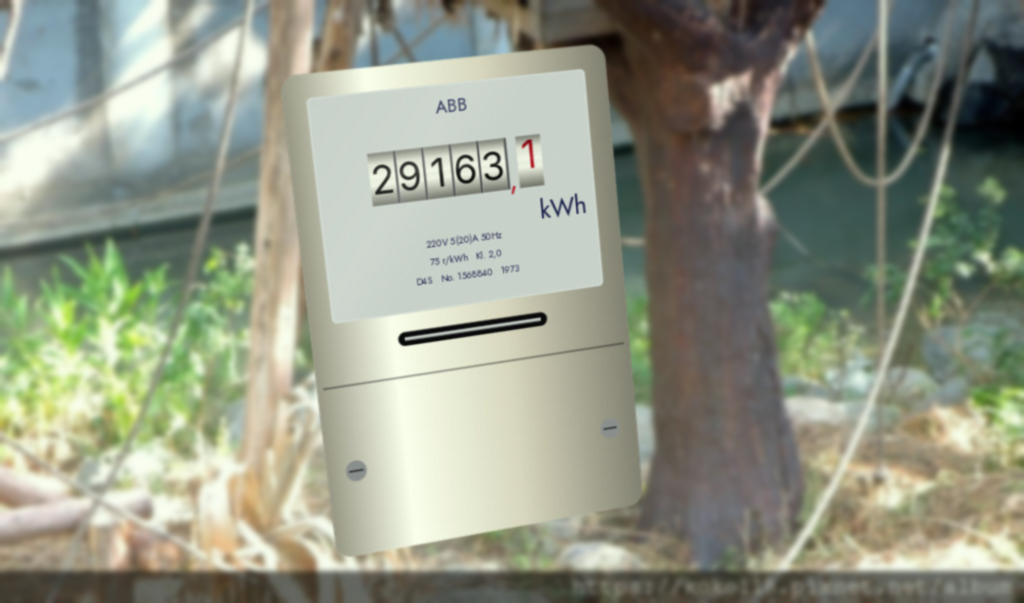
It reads 29163.1; kWh
